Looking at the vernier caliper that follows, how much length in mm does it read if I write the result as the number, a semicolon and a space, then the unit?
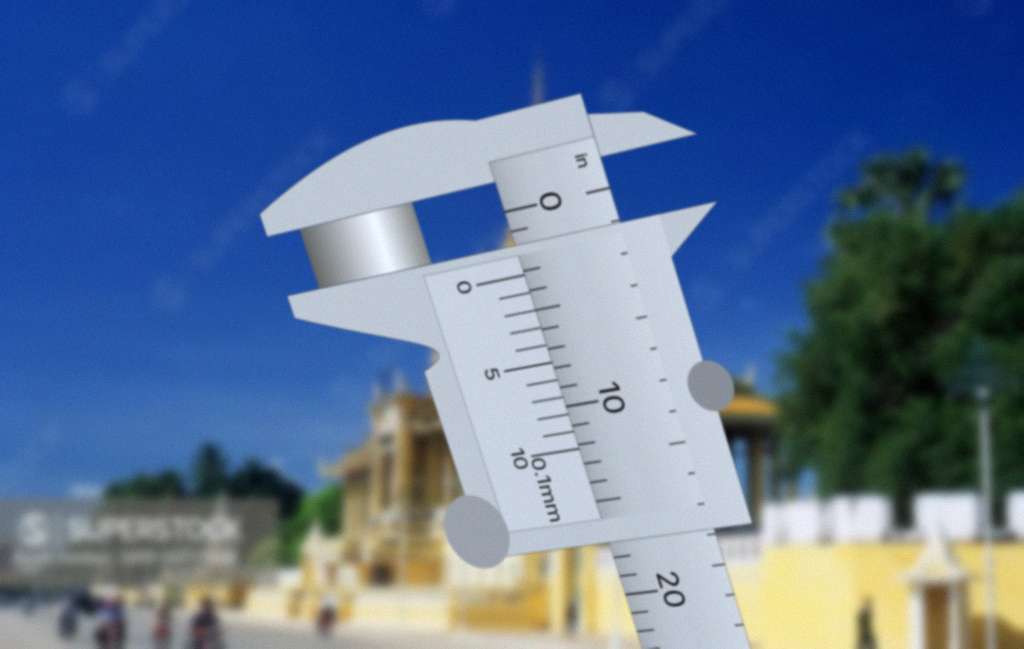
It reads 3.2; mm
